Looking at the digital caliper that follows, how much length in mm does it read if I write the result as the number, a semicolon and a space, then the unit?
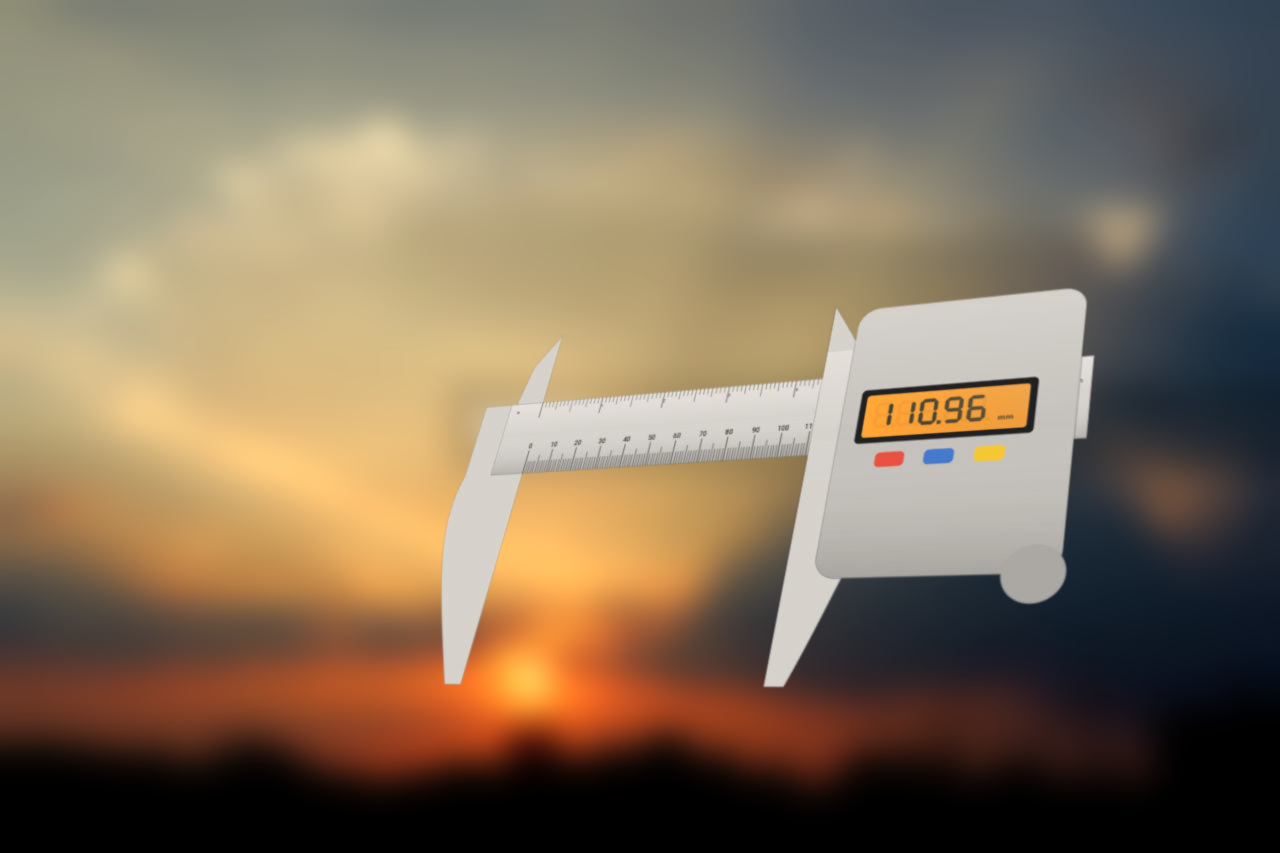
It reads 110.96; mm
